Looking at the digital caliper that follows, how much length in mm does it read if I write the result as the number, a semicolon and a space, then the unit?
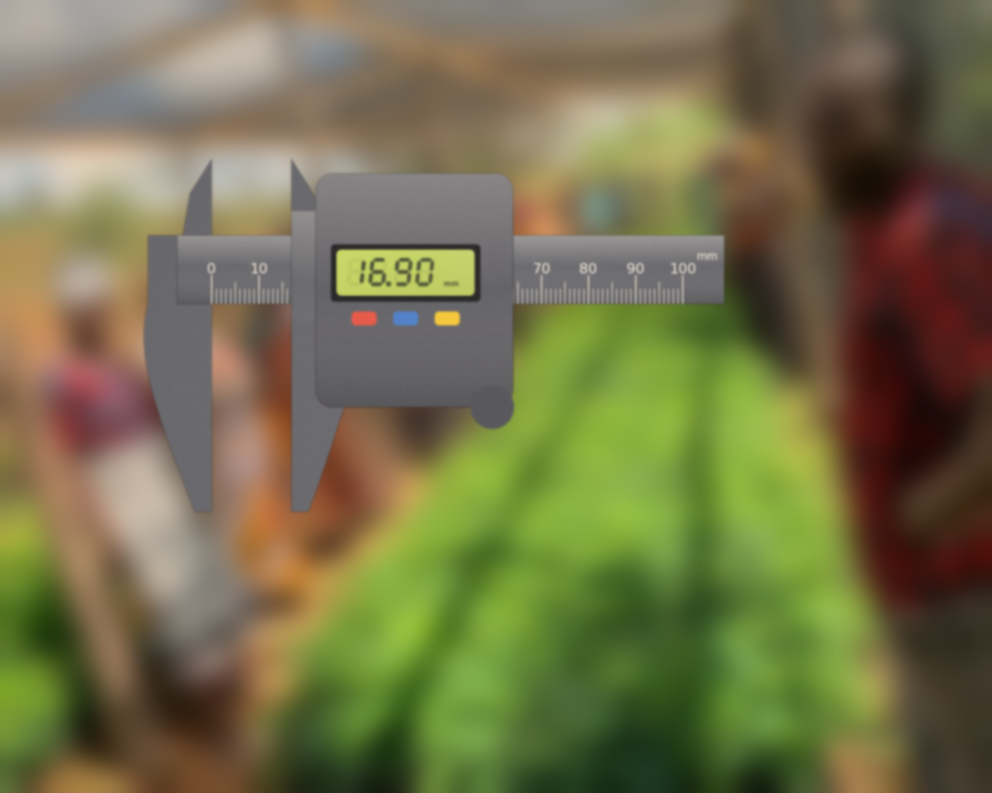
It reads 16.90; mm
